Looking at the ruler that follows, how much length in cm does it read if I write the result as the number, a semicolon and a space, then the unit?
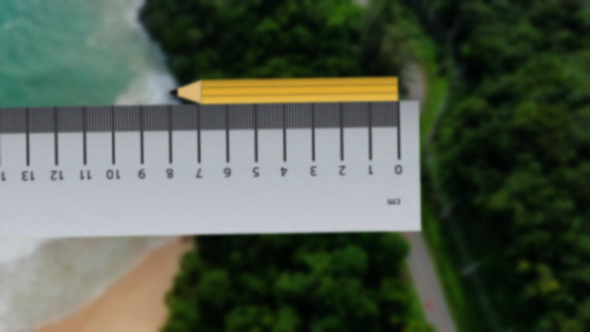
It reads 8; cm
